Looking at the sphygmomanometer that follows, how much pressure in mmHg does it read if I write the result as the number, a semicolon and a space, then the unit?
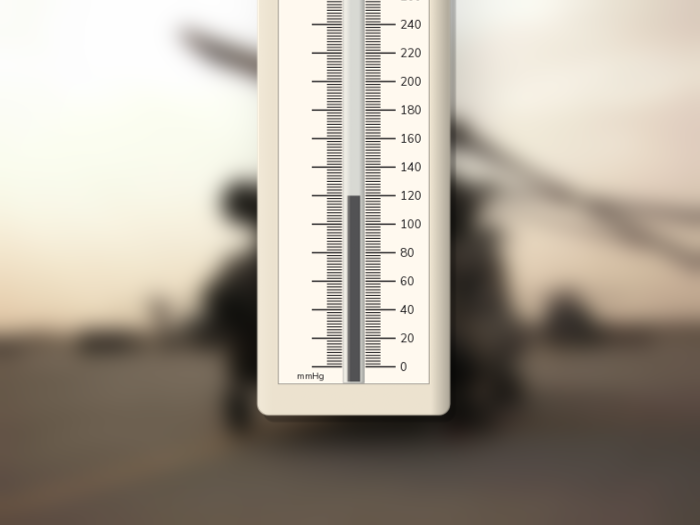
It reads 120; mmHg
